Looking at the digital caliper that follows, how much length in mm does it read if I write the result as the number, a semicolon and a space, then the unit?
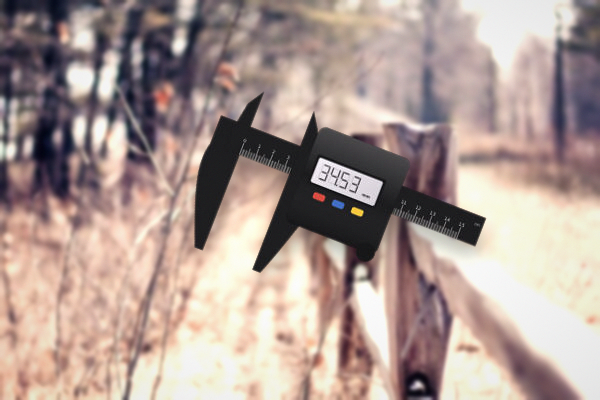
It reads 34.53; mm
